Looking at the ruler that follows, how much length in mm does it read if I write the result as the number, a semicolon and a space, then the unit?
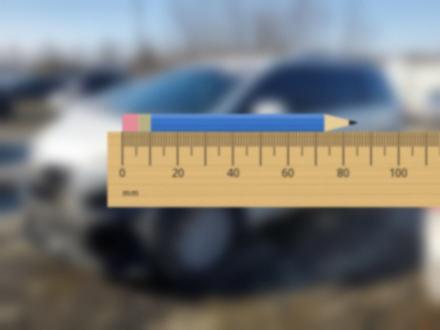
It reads 85; mm
